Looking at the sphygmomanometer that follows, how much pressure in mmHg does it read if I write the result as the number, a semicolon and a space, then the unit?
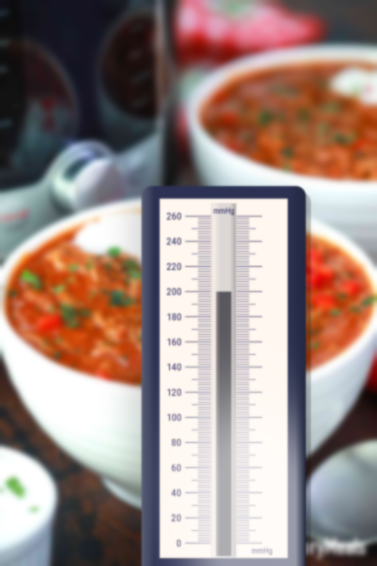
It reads 200; mmHg
